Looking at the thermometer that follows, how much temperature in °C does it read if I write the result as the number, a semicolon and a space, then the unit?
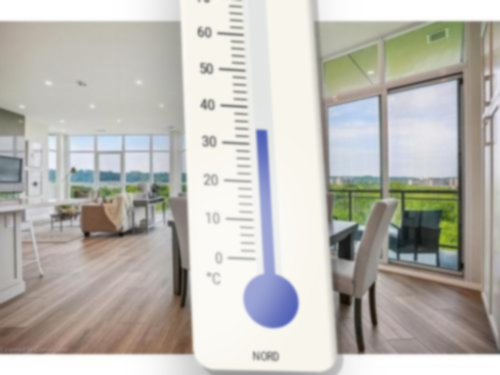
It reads 34; °C
